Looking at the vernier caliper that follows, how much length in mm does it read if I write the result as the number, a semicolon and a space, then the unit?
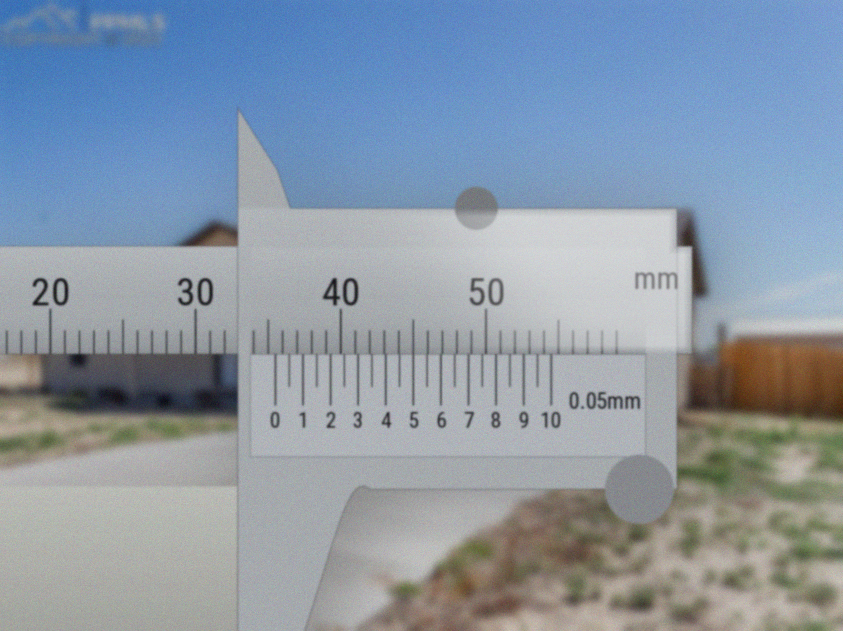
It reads 35.5; mm
